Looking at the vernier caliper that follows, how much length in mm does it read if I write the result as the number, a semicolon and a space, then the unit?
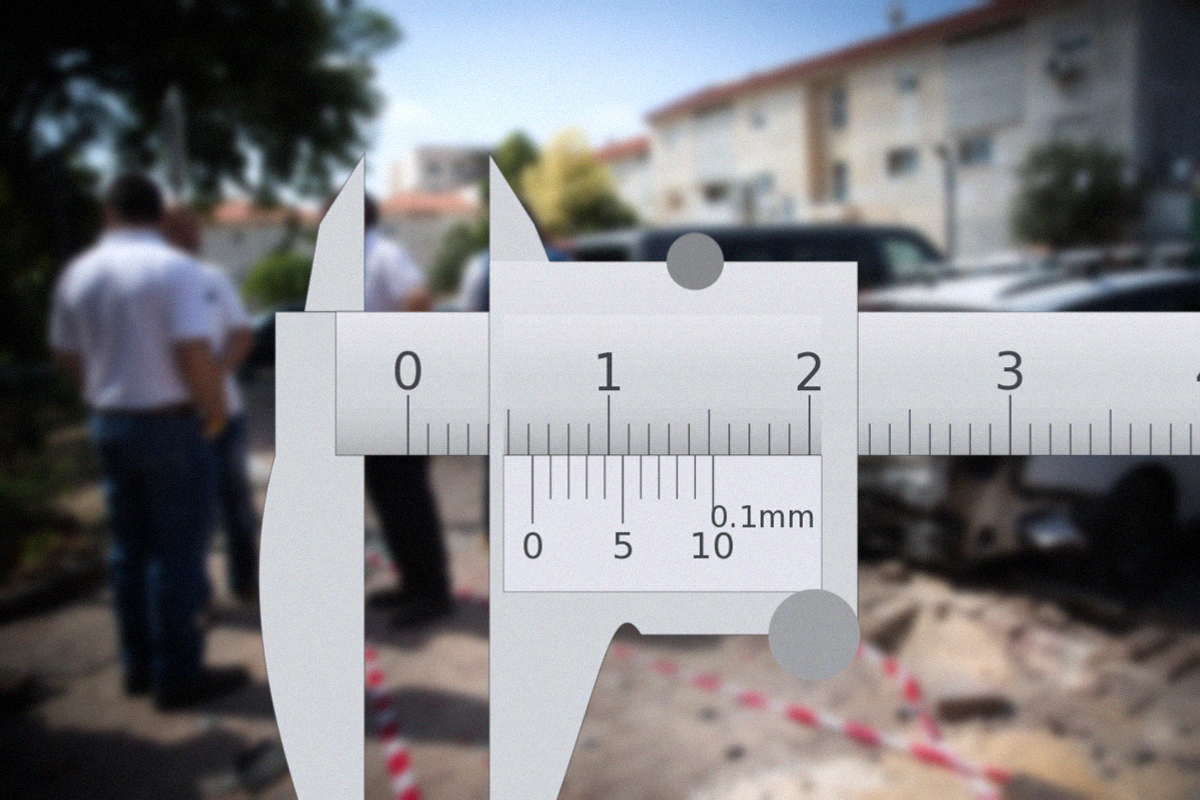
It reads 6.2; mm
